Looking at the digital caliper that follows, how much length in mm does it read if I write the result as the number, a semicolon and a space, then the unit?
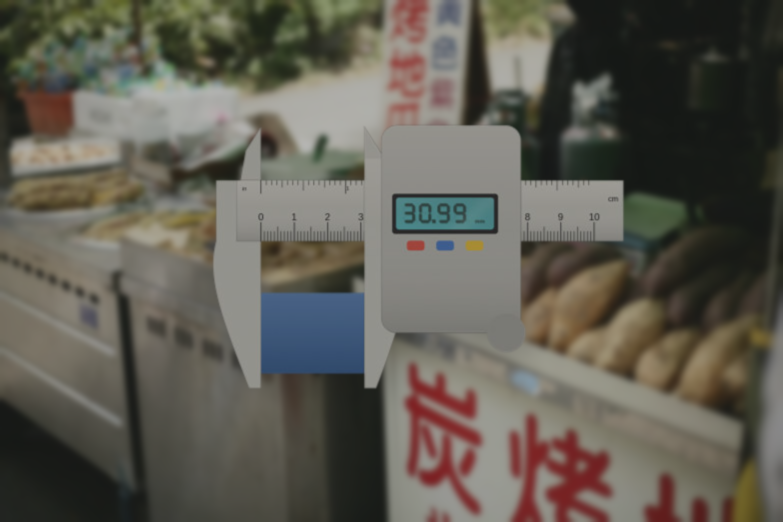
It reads 30.99; mm
